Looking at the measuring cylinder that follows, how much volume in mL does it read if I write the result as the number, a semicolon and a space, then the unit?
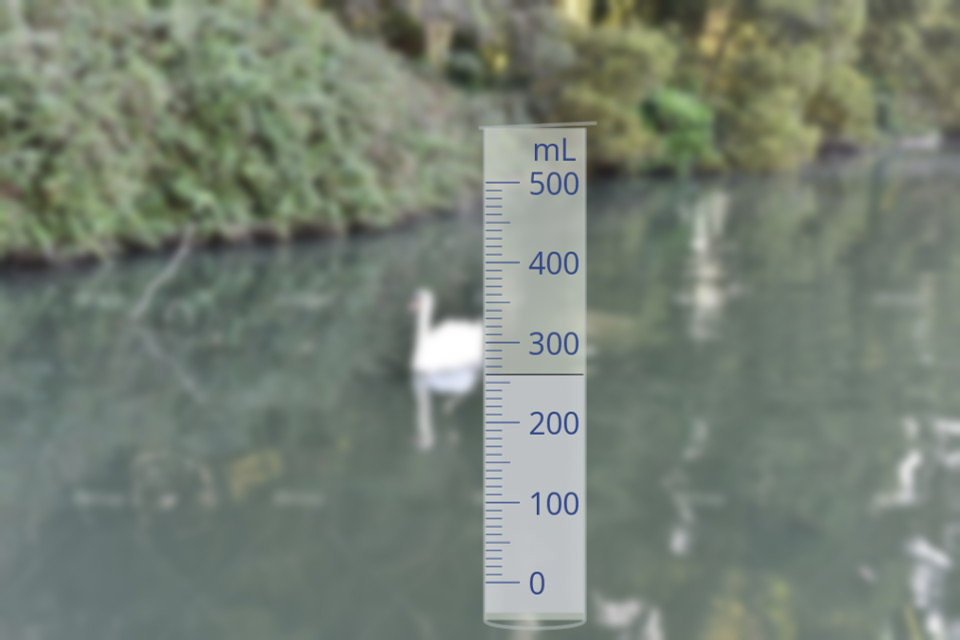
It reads 260; mL
